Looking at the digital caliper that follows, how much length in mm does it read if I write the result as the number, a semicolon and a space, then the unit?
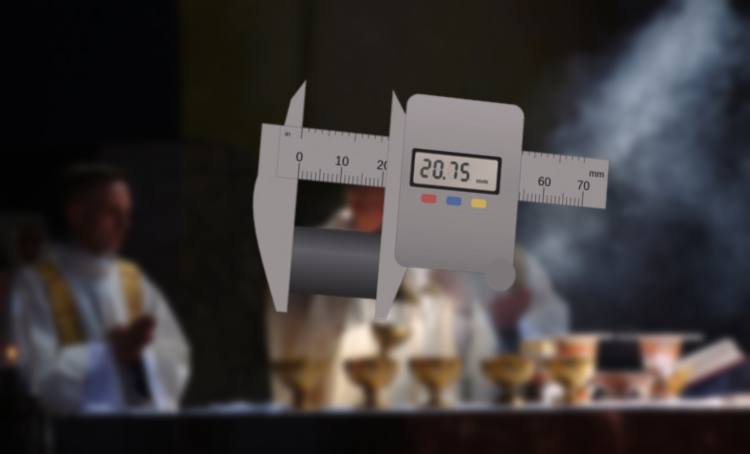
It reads 20.75; mm
